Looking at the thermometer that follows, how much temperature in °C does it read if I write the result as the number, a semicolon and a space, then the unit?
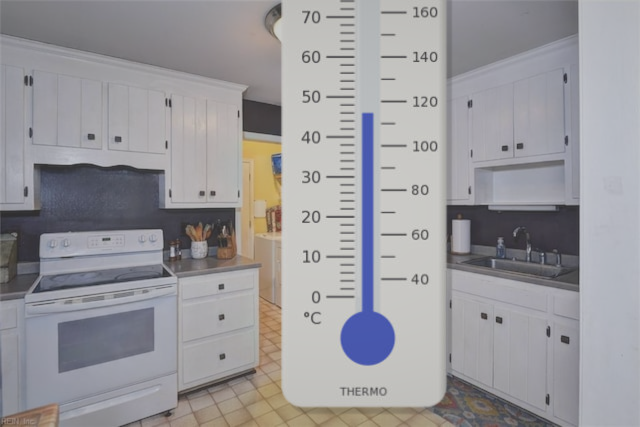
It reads 46; °C
